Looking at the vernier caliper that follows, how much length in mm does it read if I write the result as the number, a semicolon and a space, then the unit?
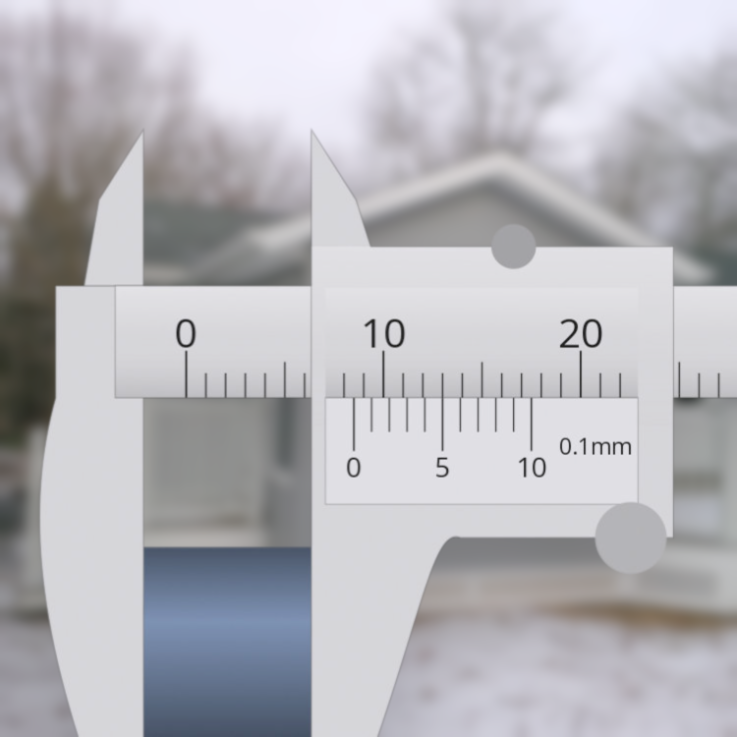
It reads 8.5; mm
